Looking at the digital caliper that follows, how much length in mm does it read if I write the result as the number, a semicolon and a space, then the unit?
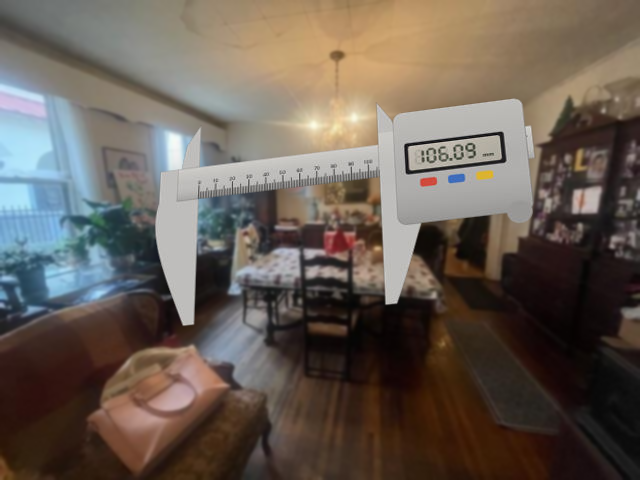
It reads 106.09; mm
